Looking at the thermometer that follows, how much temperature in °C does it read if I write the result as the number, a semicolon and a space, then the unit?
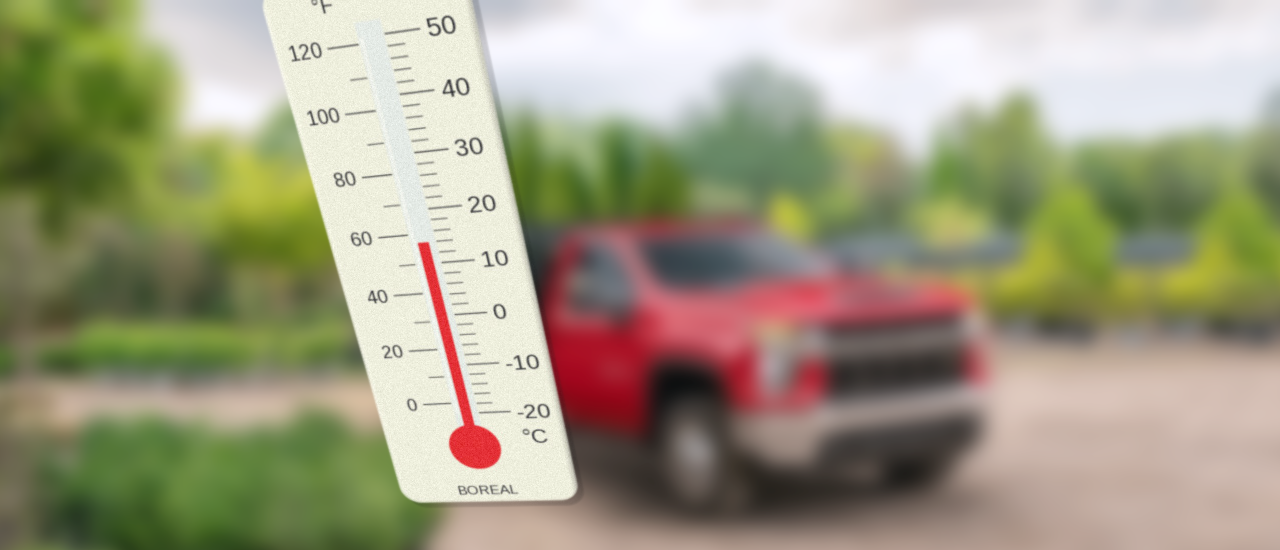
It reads 14; °C
